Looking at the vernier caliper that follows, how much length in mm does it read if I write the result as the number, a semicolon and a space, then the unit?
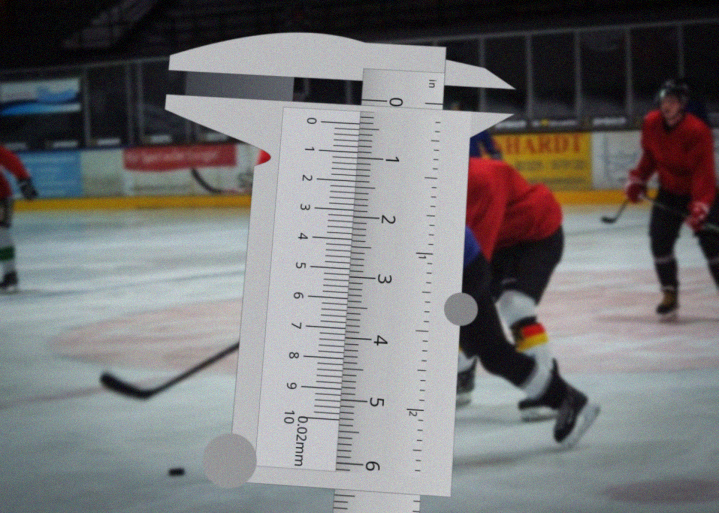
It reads 4.2; mm
